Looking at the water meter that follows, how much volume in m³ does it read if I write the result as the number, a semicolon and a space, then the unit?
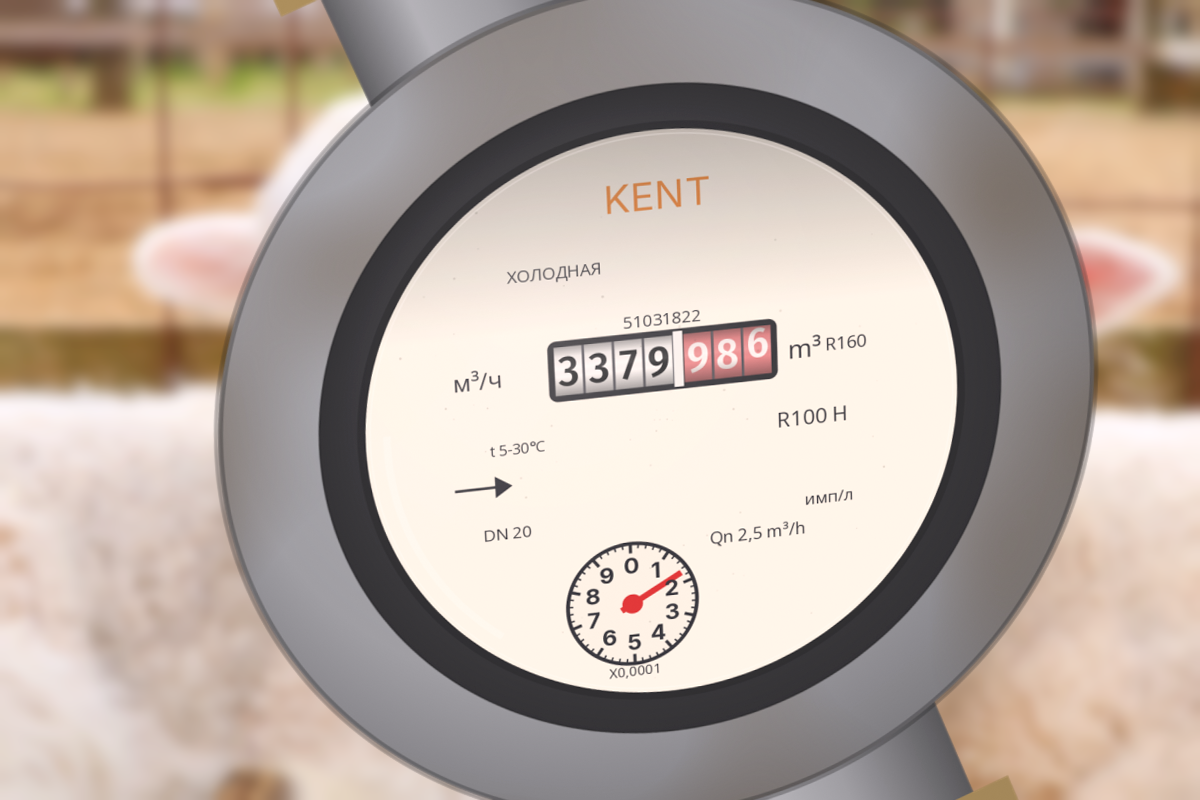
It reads 3379.9861; m³
